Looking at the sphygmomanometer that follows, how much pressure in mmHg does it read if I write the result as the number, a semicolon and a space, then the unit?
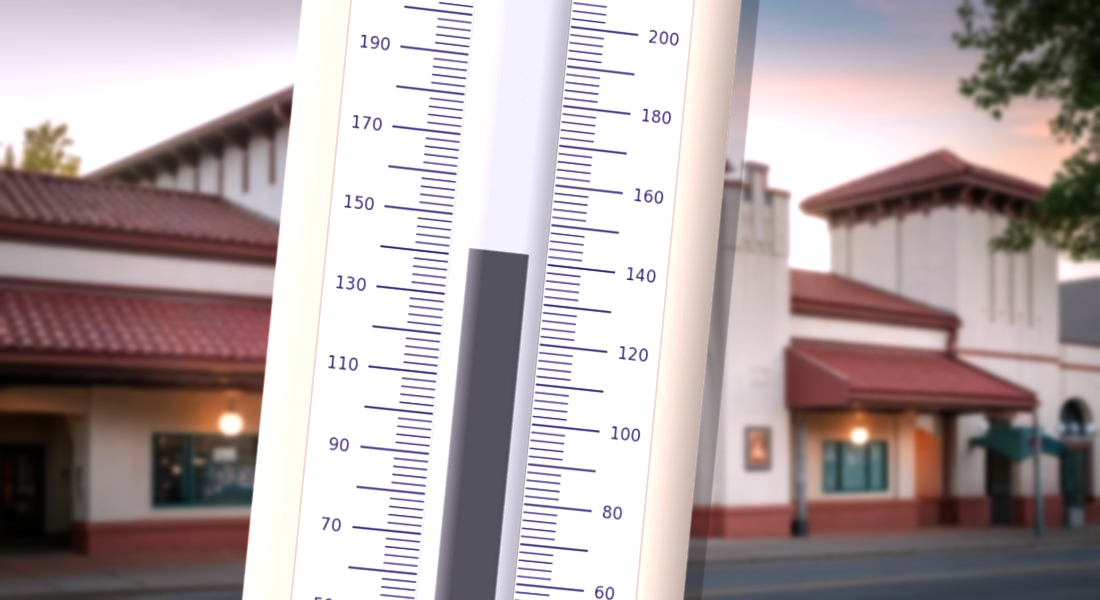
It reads 142; mmHg
